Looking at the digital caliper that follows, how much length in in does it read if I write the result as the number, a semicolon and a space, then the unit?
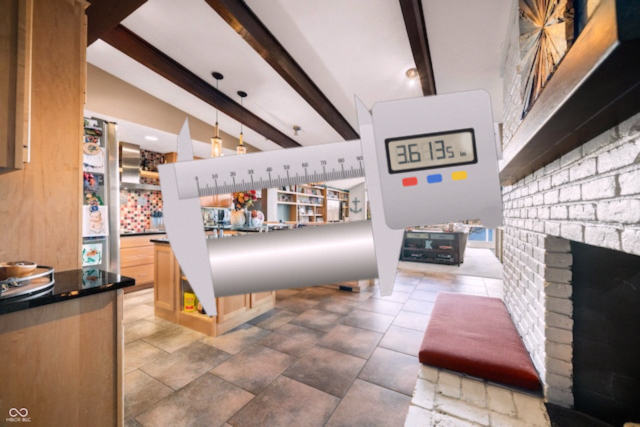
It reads 3.6135; in
